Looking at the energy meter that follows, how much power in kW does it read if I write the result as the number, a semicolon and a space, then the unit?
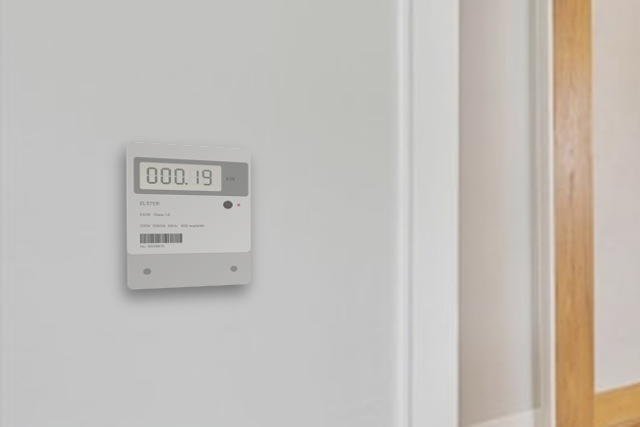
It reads 0.19; kW
